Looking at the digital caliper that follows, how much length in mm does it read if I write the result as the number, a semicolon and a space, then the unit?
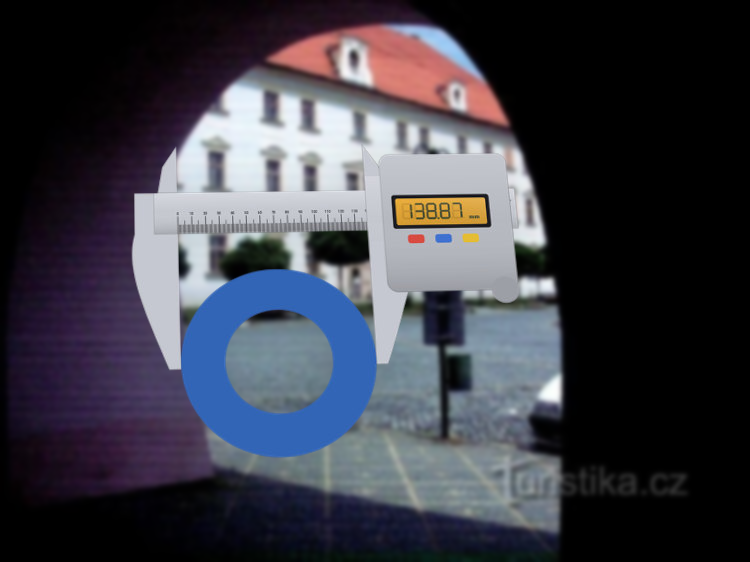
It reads 138.87; mm
